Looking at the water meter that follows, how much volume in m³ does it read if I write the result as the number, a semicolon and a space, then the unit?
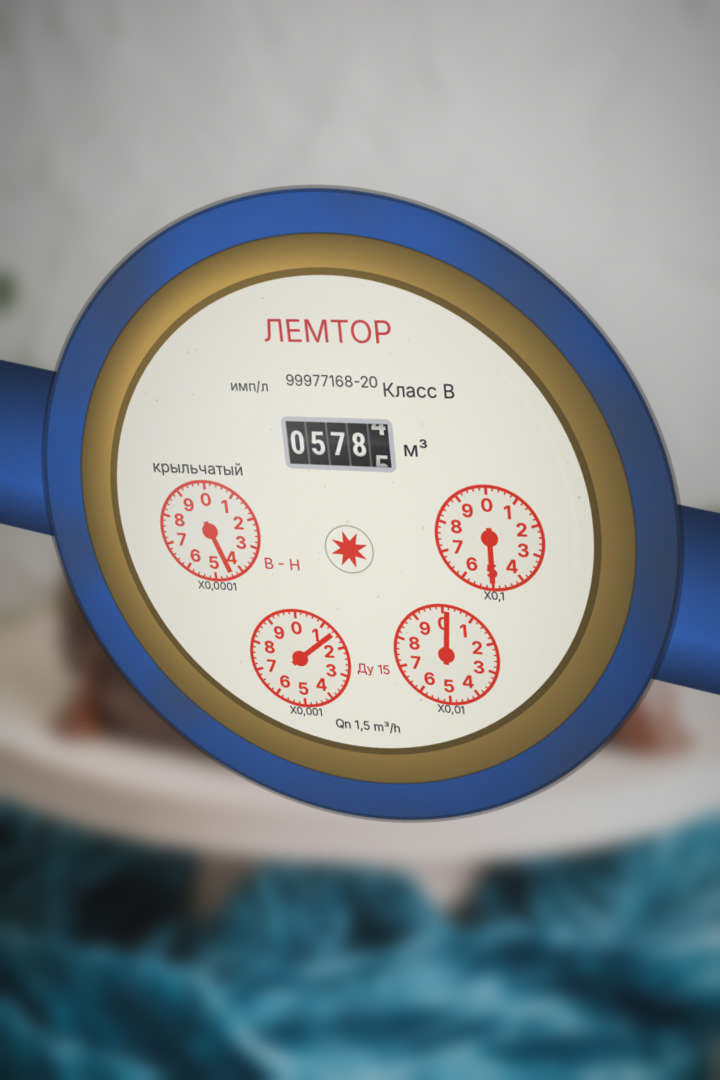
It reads 5784.5014; m³
